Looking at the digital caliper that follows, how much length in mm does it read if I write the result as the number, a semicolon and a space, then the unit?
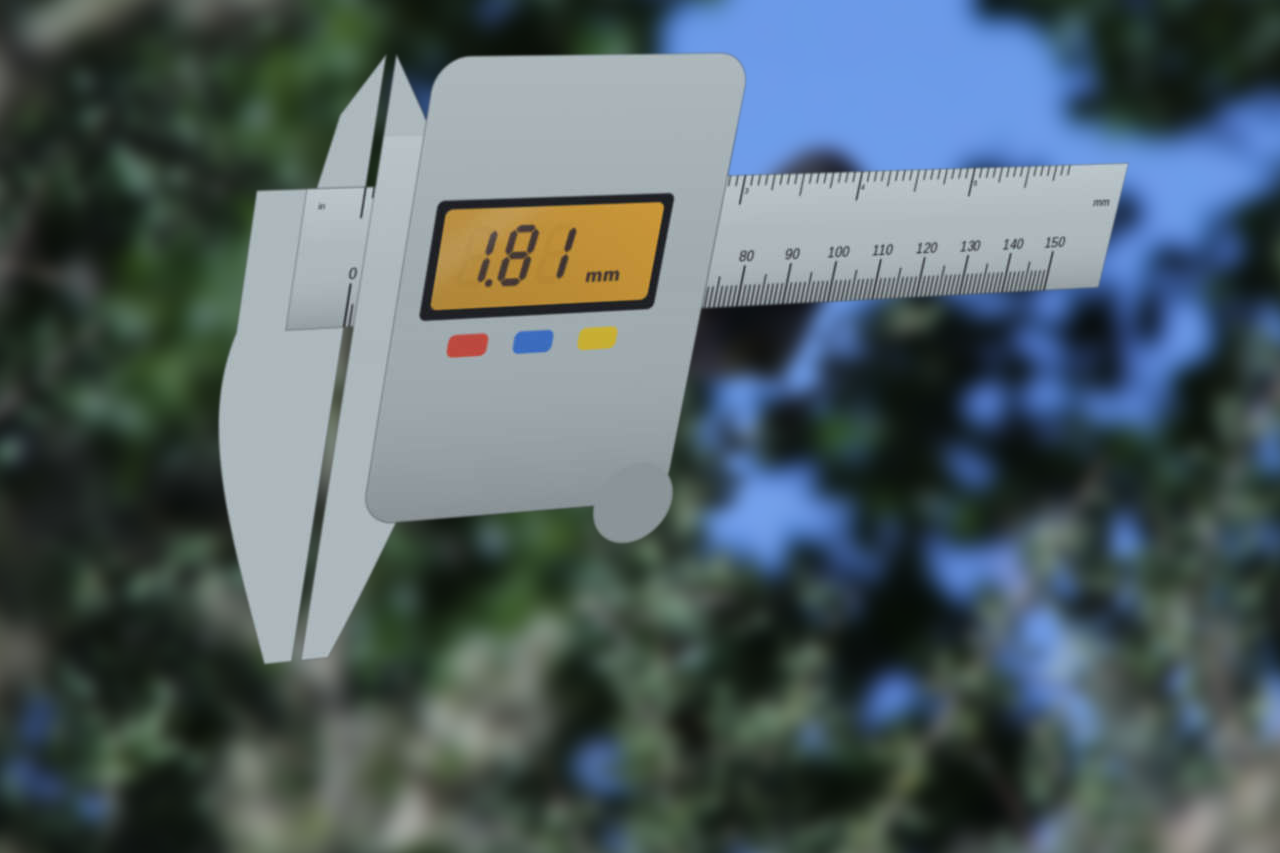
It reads 1.81; mm
